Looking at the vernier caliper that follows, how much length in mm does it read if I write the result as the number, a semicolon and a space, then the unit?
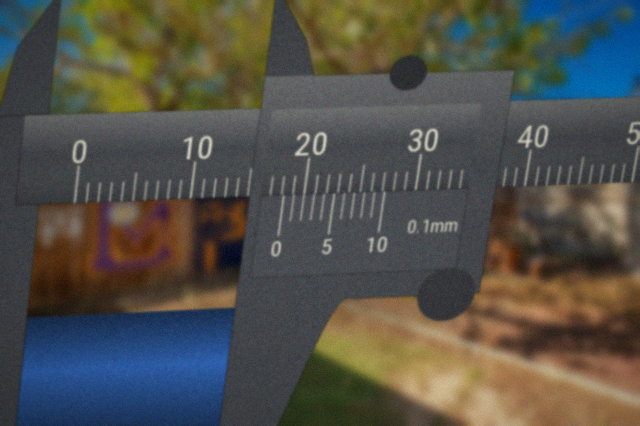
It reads 18.2; mm
